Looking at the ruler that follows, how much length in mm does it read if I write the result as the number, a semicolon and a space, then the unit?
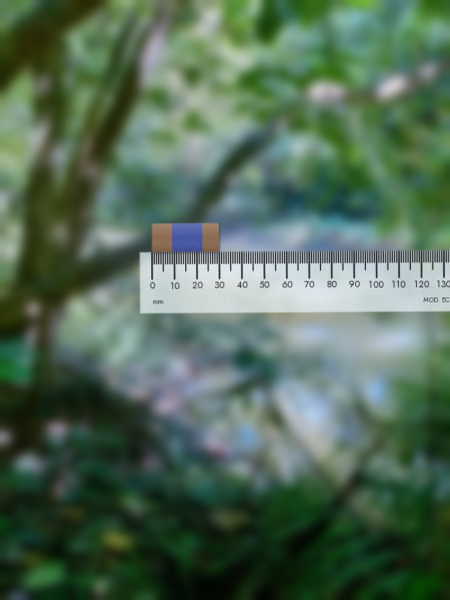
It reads 30; mm
